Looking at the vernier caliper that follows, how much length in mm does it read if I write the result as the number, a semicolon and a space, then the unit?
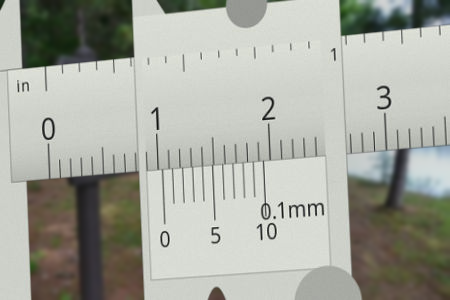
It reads 10.4; mm
